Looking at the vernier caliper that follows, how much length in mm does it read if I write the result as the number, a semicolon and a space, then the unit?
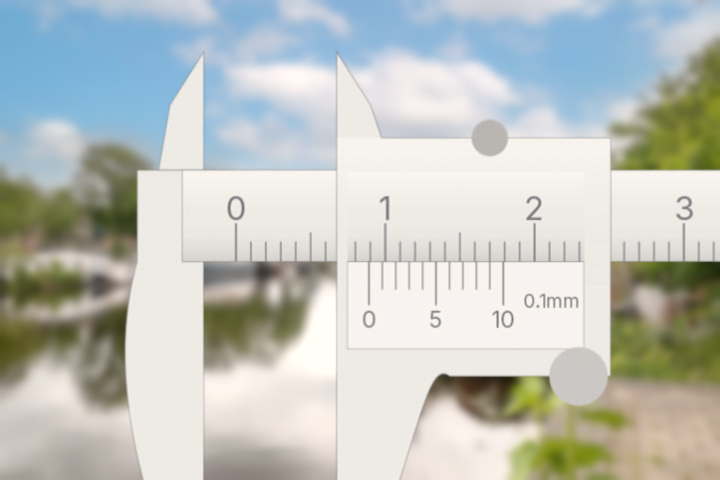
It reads 8.9; mm
